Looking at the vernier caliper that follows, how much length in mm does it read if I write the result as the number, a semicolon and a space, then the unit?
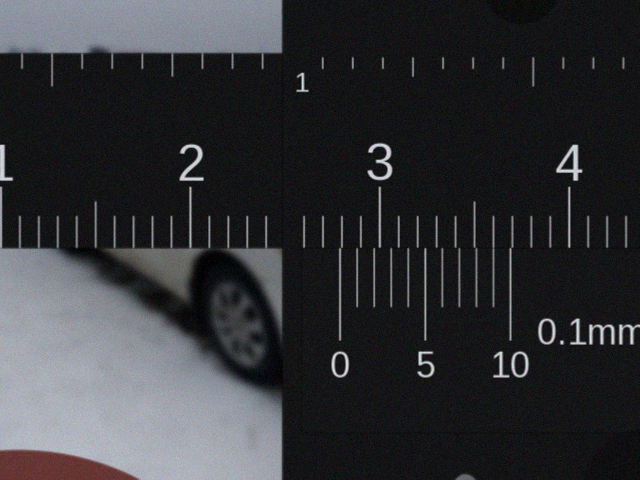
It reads 27.9; mm
